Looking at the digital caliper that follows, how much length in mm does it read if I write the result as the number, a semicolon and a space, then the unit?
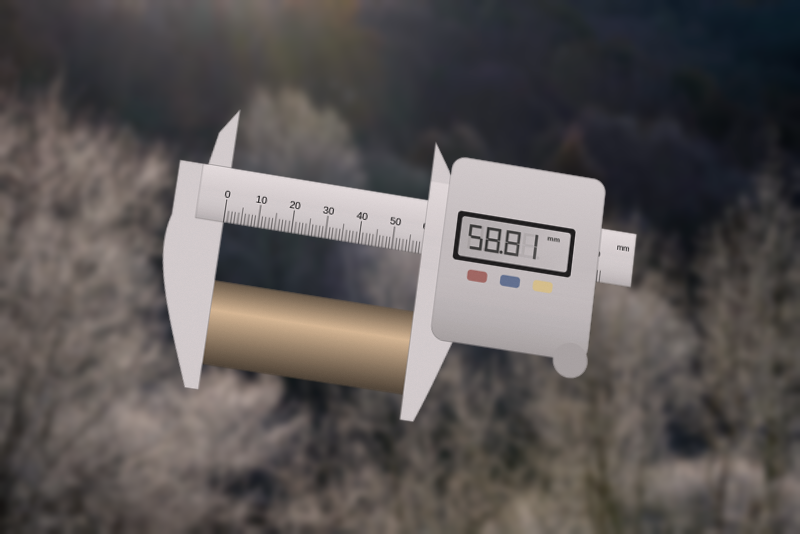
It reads 58.81; mm
